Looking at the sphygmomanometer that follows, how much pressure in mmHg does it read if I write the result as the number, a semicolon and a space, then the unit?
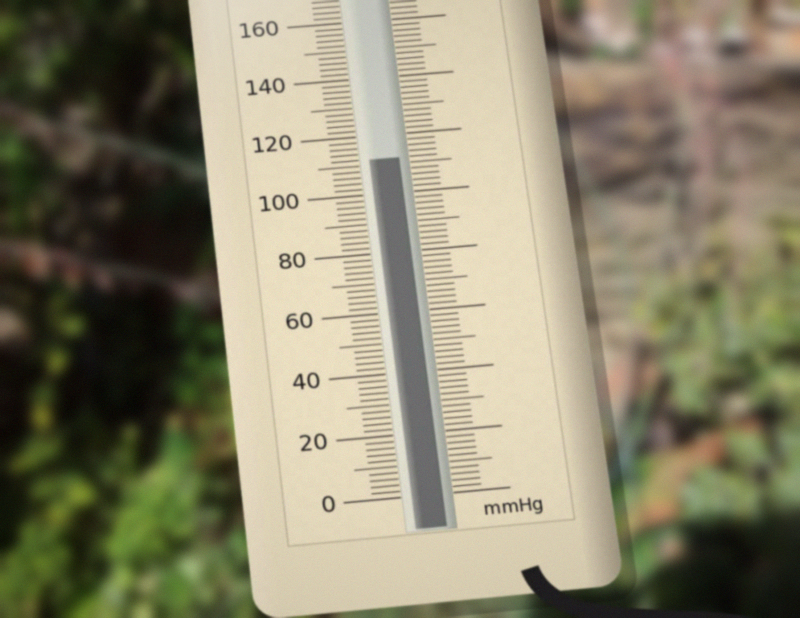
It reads 112; mmHg
